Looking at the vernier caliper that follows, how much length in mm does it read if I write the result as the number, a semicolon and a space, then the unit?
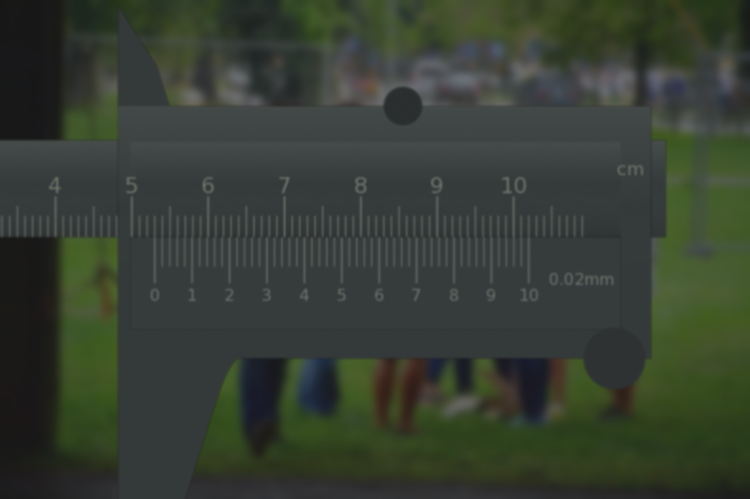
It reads 53.0; mm
